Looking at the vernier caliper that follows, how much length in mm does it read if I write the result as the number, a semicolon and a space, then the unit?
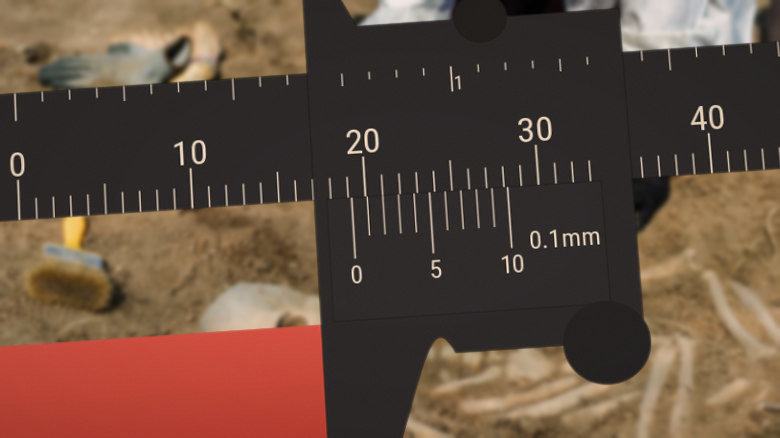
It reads 19.2; mm
